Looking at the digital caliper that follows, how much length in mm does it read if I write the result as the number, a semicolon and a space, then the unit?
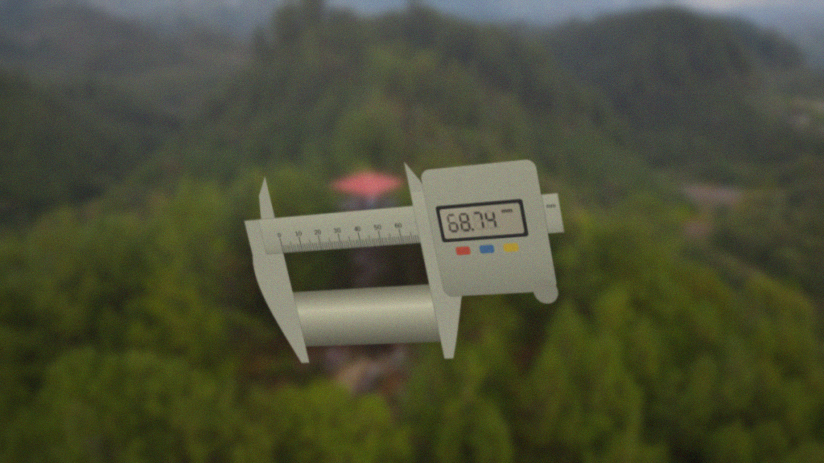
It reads 68.74; mm
